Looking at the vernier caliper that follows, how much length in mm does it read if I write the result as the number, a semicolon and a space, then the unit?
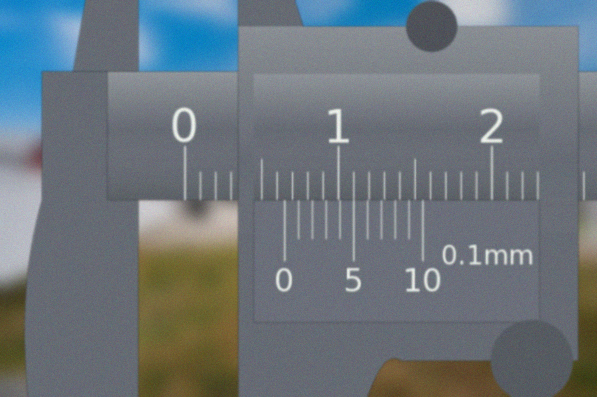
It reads 6.5; mm
